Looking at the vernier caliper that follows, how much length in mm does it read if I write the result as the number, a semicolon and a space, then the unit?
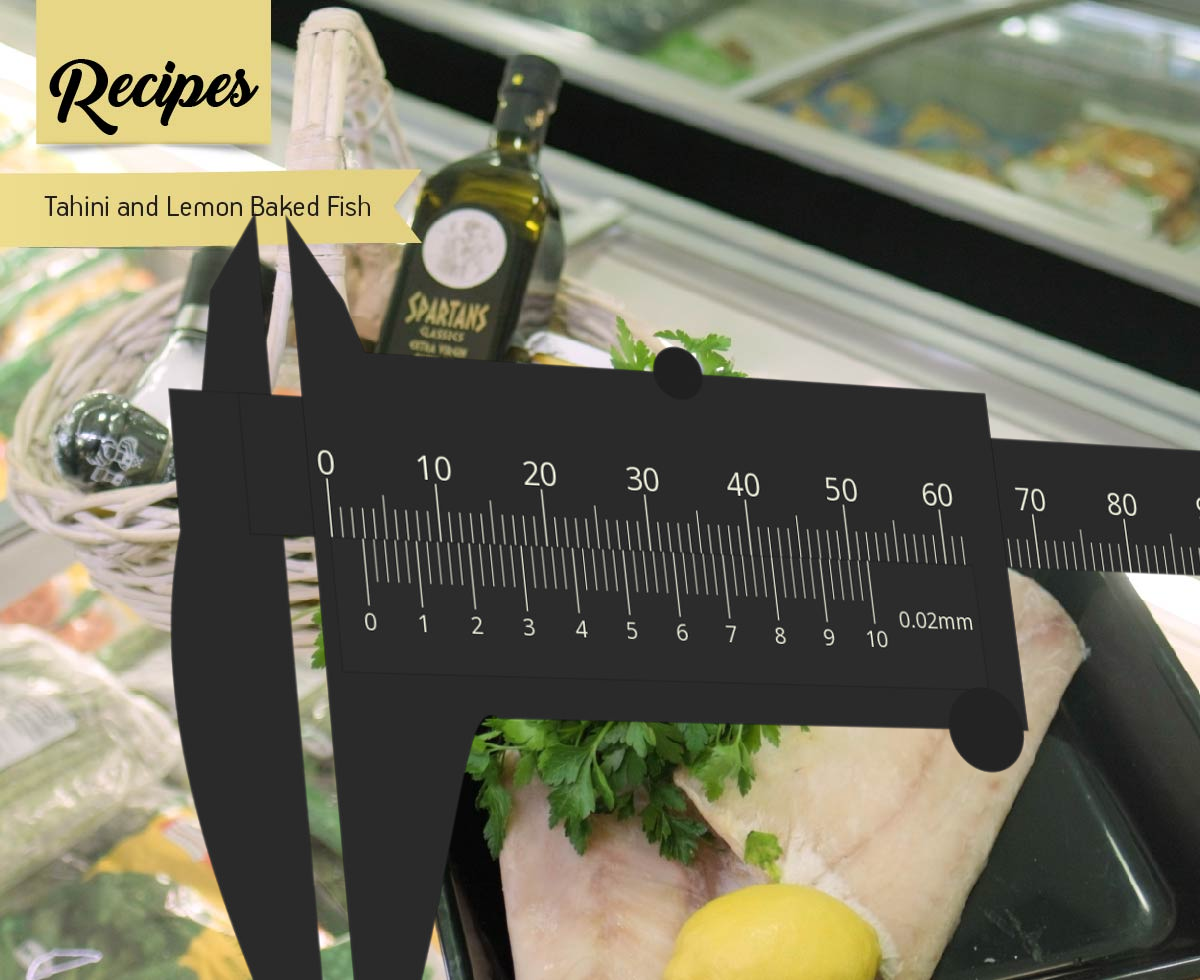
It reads 2.8; mm
